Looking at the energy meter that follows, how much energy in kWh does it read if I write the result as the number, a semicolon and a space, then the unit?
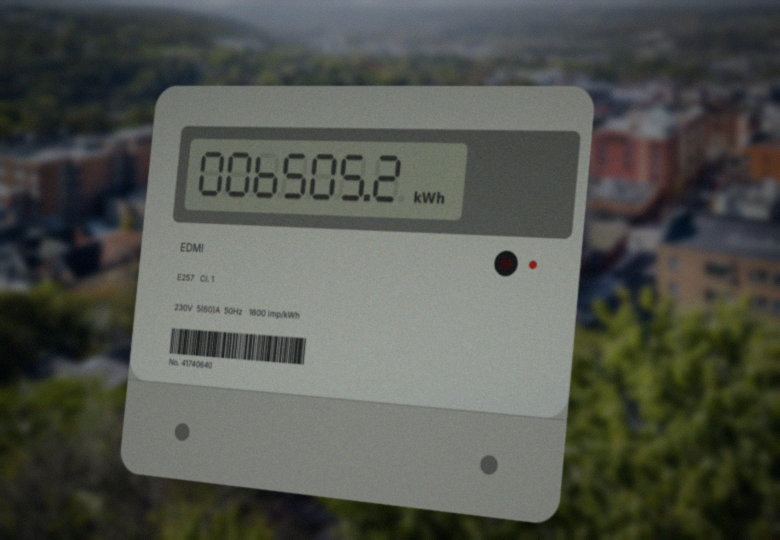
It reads 6505.2; kWh
